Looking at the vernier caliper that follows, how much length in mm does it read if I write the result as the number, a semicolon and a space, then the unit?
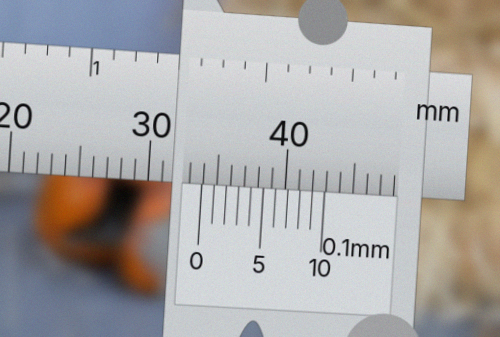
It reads 33.9; mm
